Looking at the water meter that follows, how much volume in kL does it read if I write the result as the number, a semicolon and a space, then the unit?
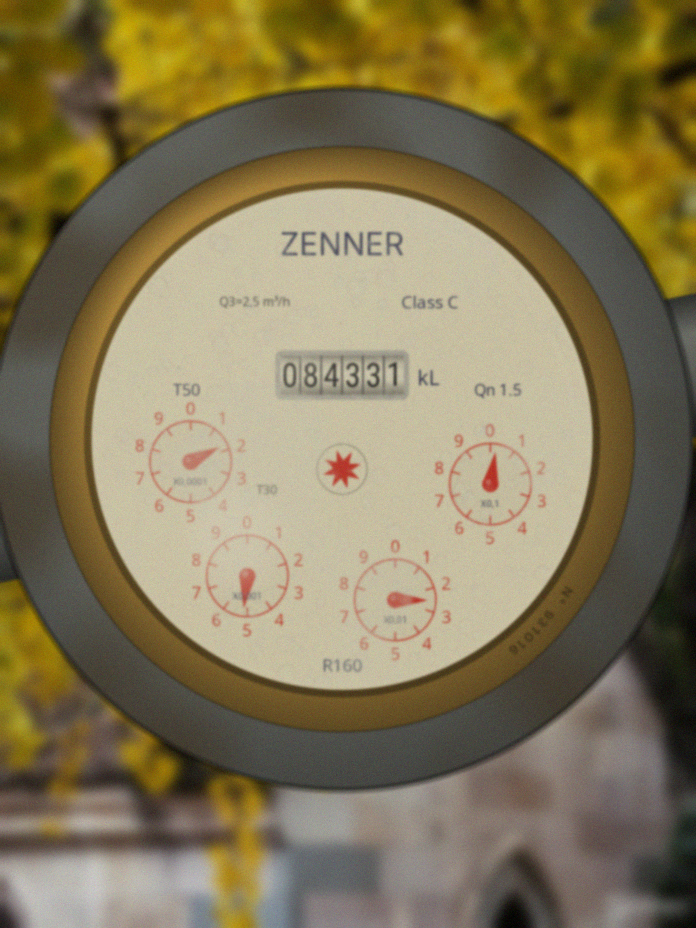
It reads 84331.0251; kL
